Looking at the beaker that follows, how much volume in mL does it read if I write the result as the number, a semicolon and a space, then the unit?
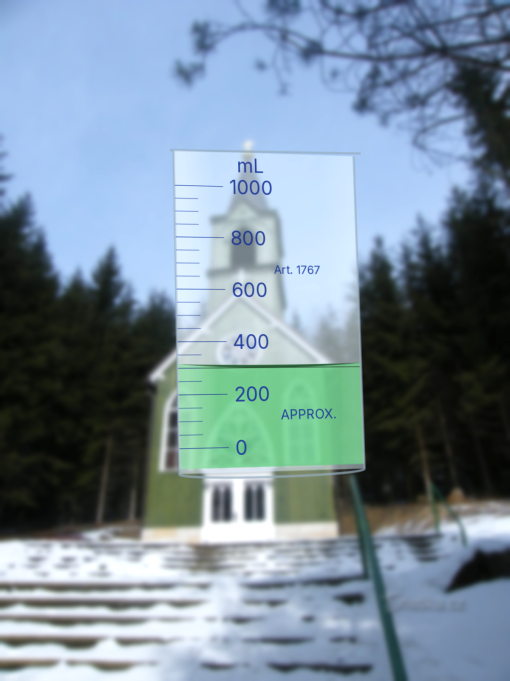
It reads 300; mL
